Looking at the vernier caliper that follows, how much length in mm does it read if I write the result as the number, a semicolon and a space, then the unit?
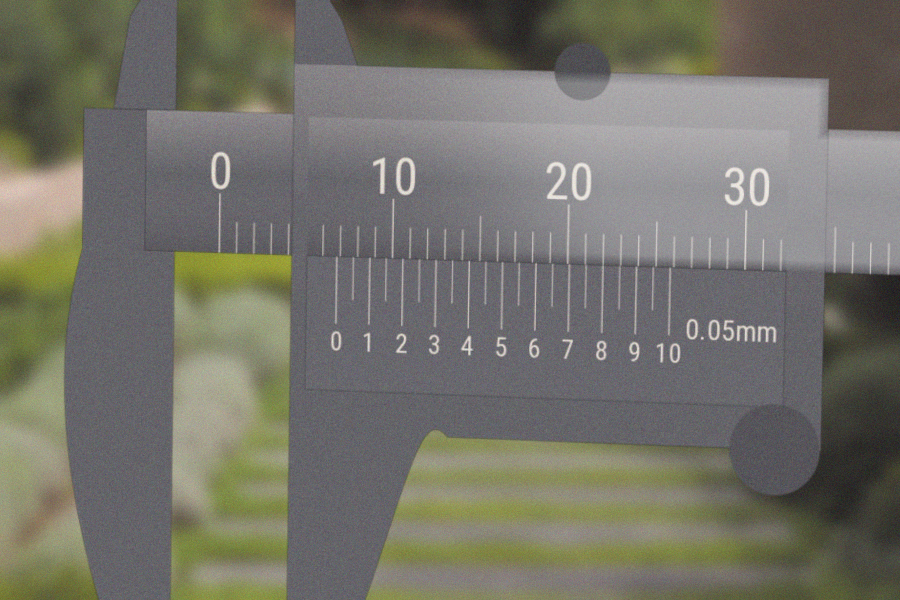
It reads 6.8; mm
